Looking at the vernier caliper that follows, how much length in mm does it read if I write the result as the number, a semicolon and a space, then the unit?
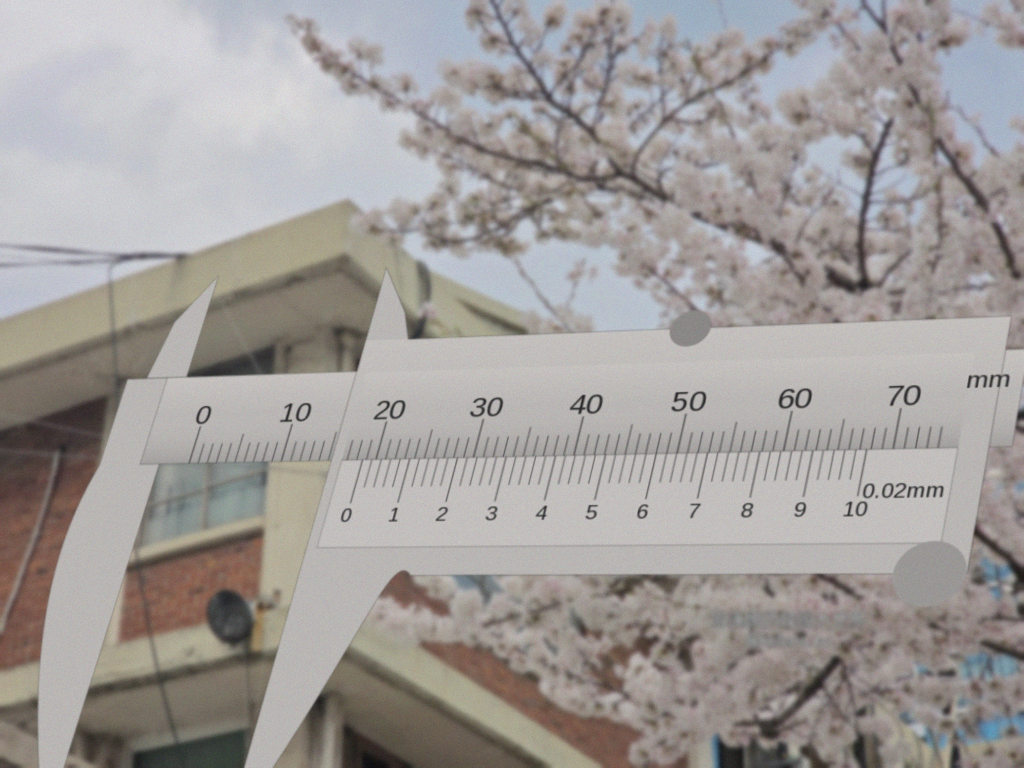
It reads 18.6; mm
